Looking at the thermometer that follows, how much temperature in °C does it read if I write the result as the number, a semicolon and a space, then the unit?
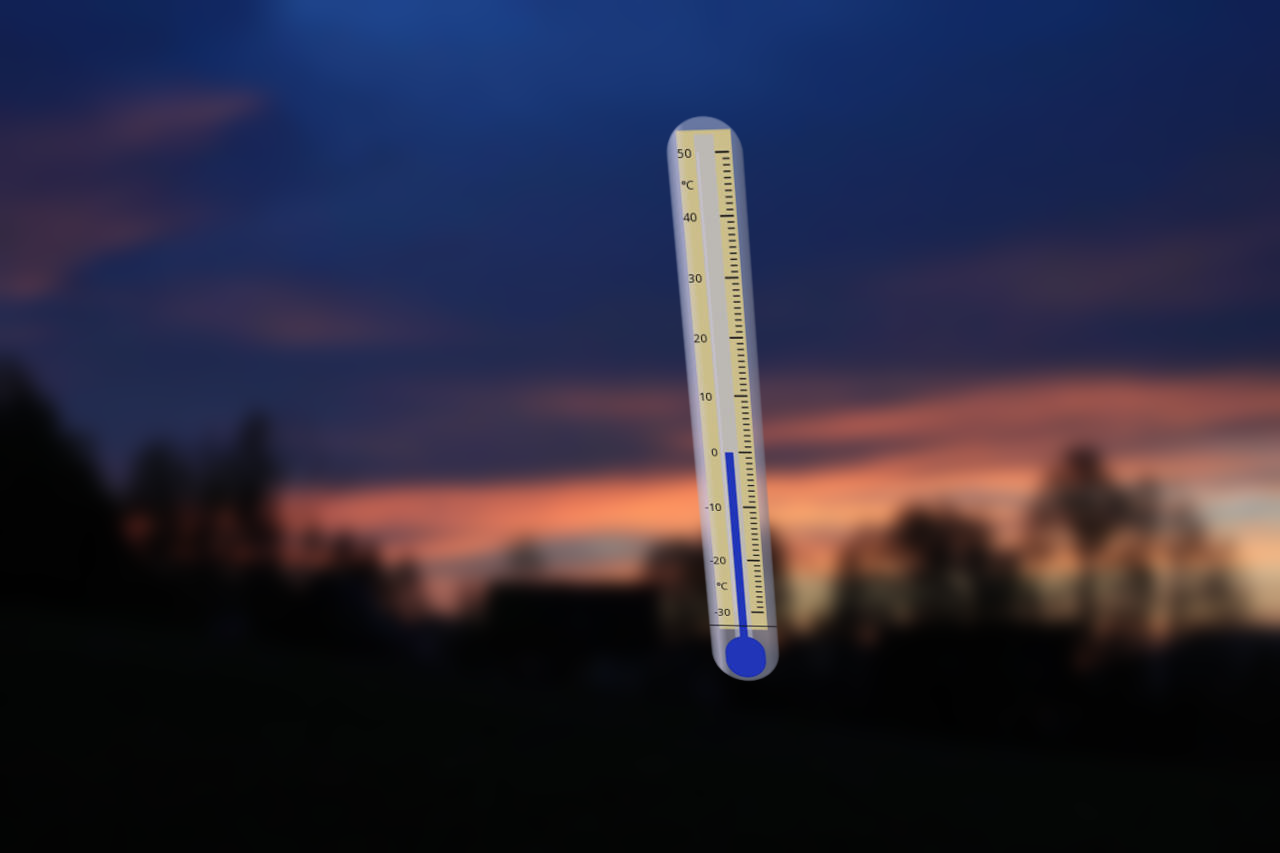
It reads 0; °C
